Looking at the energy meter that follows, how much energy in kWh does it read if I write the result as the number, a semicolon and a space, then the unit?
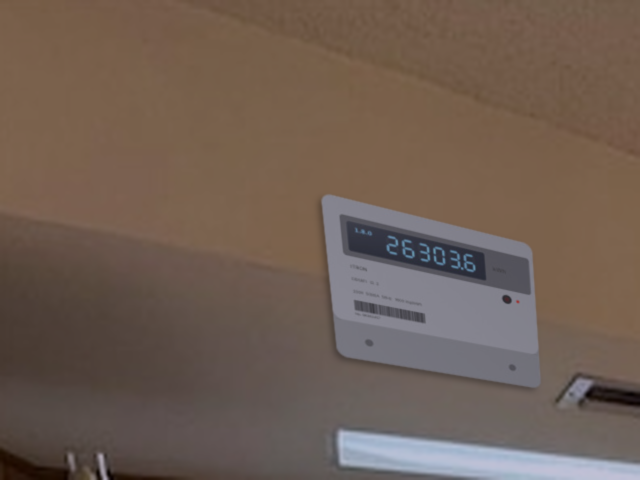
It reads 26303.6; kWh
